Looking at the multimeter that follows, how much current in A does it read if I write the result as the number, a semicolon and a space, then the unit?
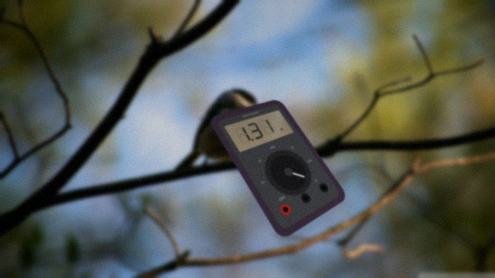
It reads 1.31; A
